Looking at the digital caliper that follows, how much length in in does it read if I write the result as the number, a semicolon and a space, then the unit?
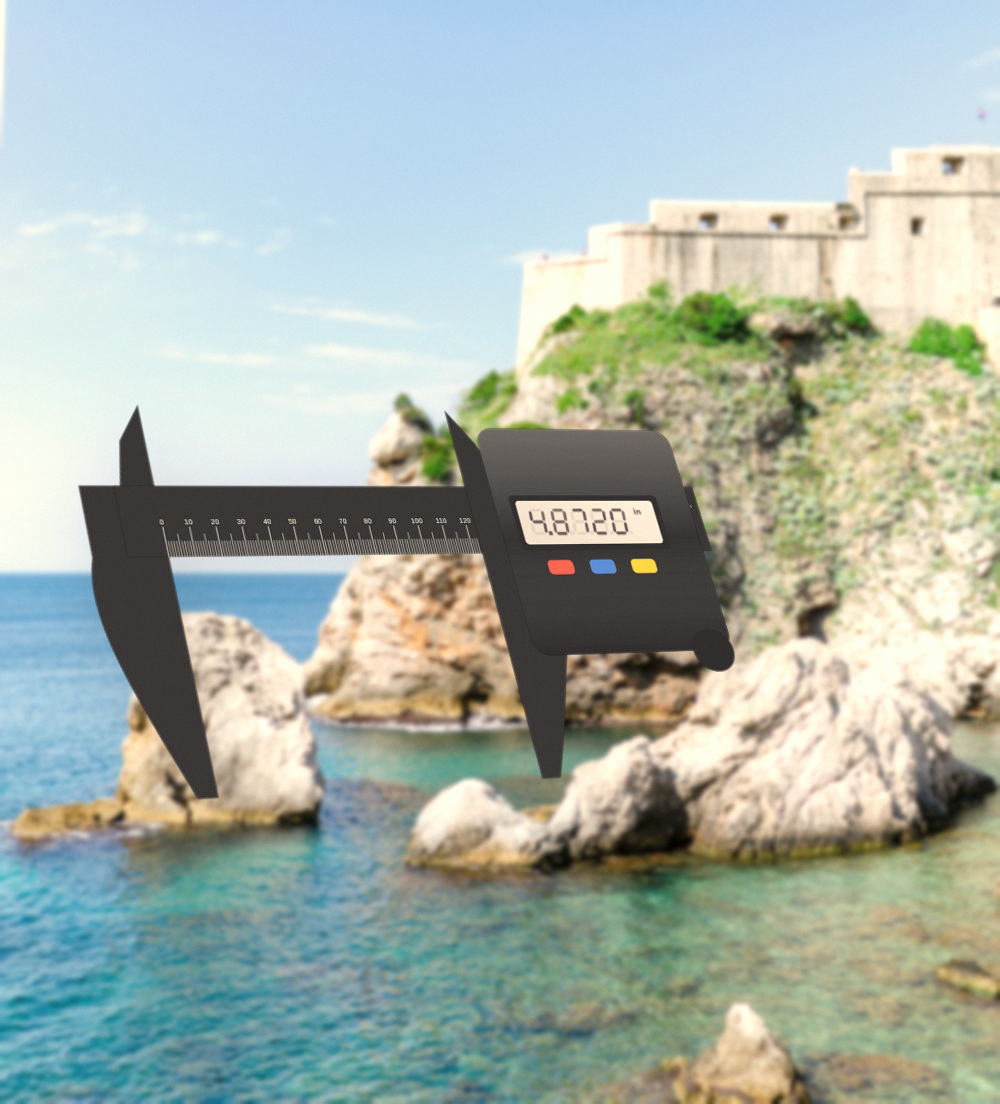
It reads 4.8720; in
